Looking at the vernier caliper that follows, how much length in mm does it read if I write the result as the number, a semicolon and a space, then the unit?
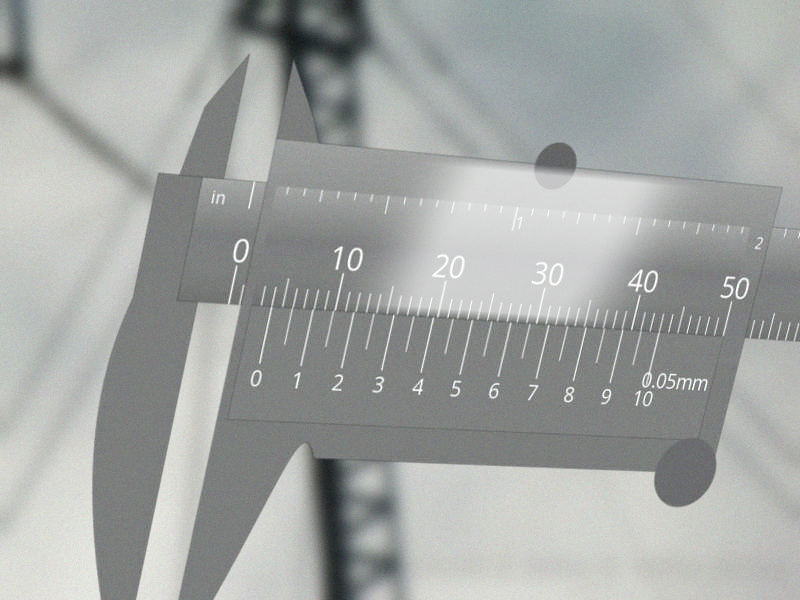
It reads 4.0; mm
